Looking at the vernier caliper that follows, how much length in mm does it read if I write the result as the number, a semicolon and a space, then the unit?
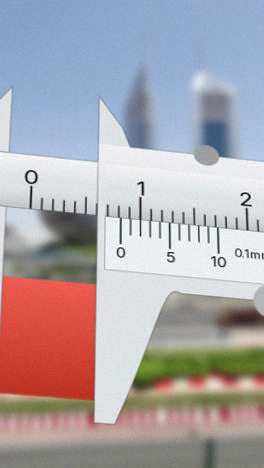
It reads 8.2; mm
